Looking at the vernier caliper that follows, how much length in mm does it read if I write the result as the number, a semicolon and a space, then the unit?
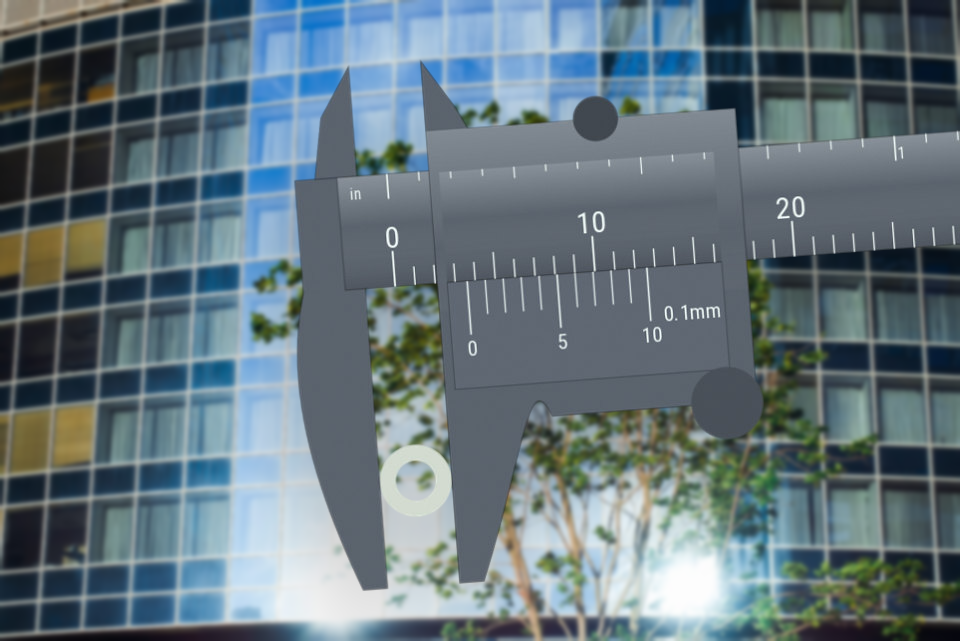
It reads 3.6; mm
